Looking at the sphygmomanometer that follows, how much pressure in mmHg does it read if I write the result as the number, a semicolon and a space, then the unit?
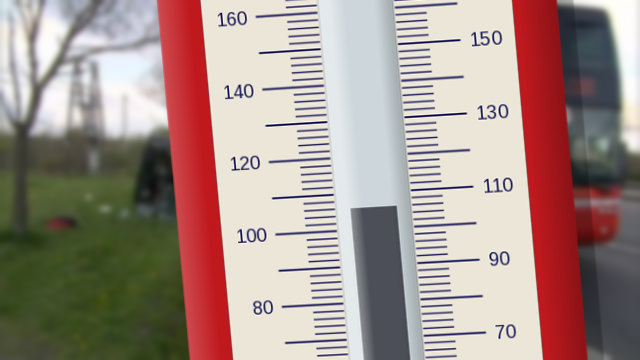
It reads 106; mmHg
